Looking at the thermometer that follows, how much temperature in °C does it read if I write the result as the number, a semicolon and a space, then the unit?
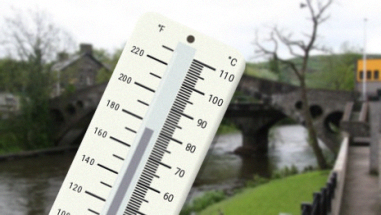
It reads 80; °C
